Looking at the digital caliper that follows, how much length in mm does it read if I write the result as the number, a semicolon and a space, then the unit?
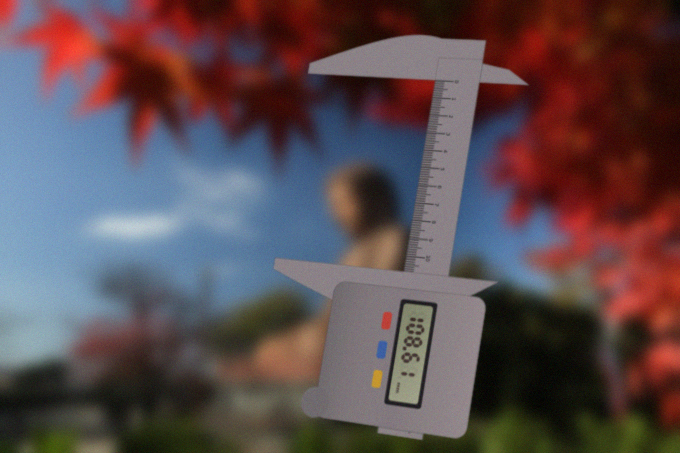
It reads 108.61; mm
